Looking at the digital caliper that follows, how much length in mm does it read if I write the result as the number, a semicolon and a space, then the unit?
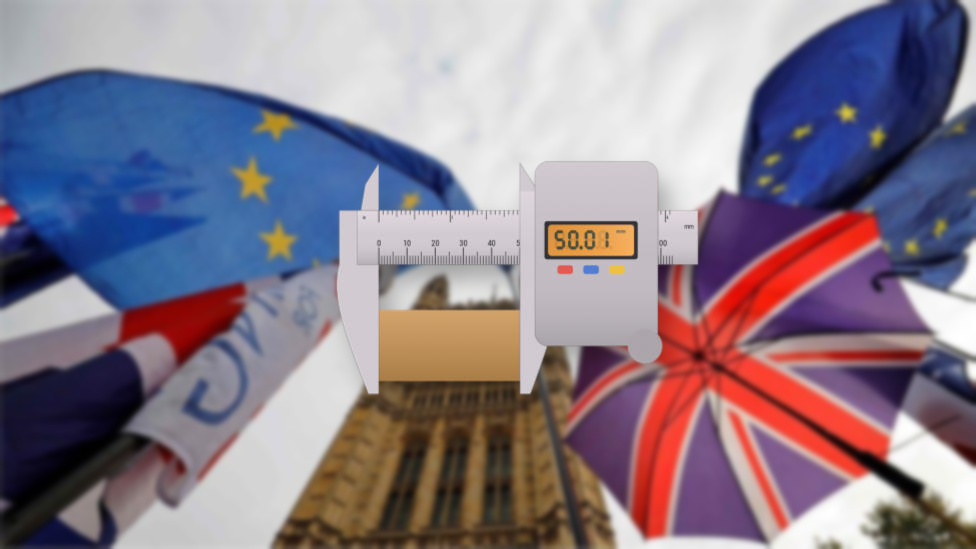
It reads 50.01; mm
